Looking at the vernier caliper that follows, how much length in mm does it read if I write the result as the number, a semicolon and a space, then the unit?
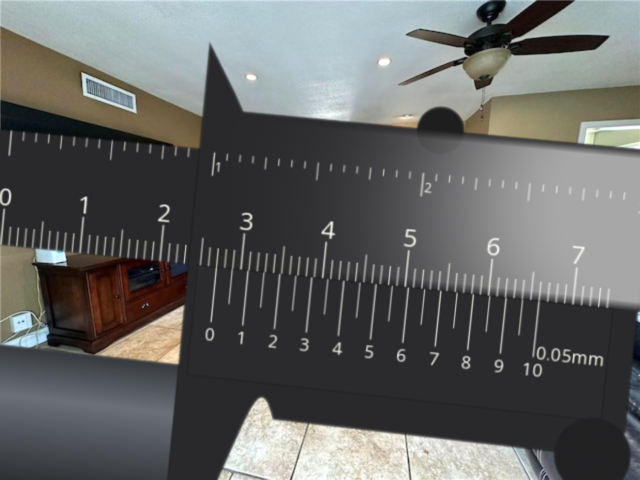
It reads 27.0; mm
